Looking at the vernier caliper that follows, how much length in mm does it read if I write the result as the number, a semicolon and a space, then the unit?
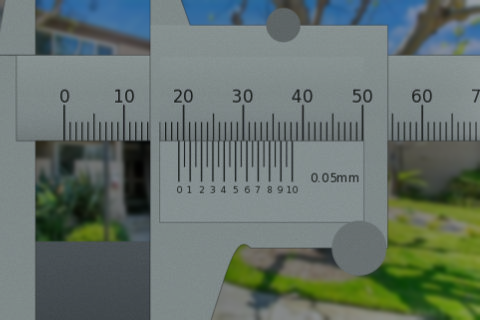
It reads 19.2; mm
